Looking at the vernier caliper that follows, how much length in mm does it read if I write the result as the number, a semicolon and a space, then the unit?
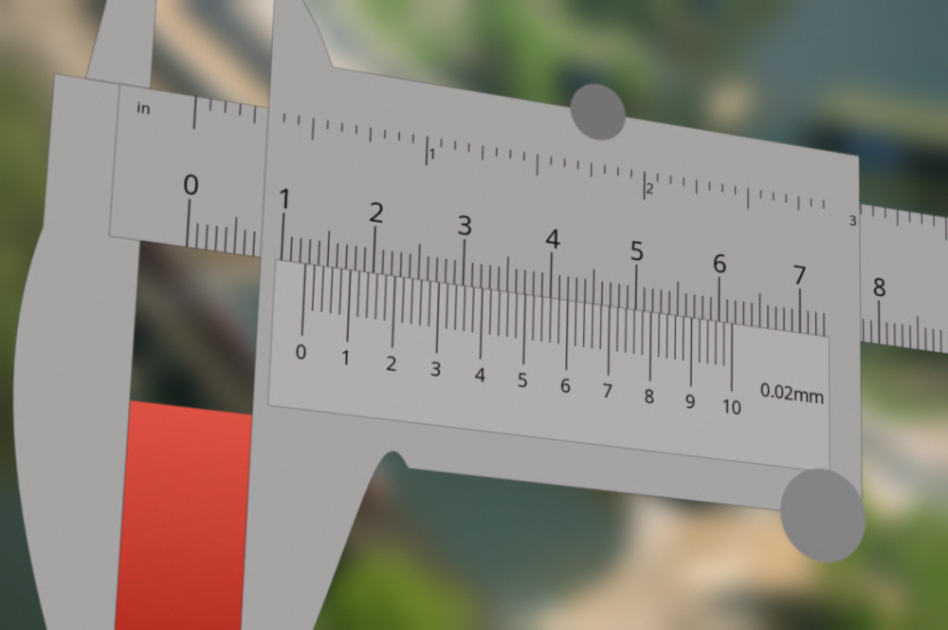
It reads 12.6; mm
